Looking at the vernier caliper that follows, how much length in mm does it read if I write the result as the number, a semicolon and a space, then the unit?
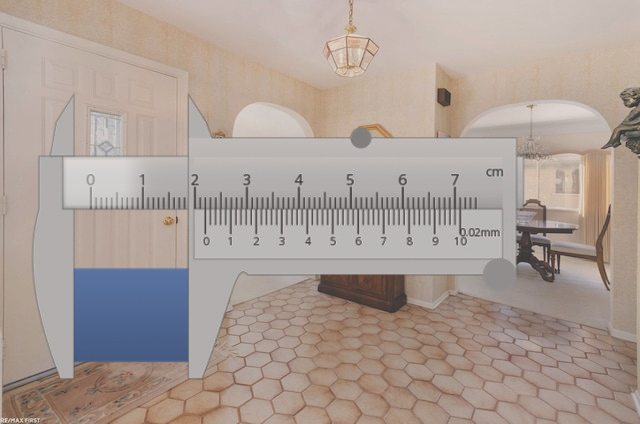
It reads 22.0; mm
